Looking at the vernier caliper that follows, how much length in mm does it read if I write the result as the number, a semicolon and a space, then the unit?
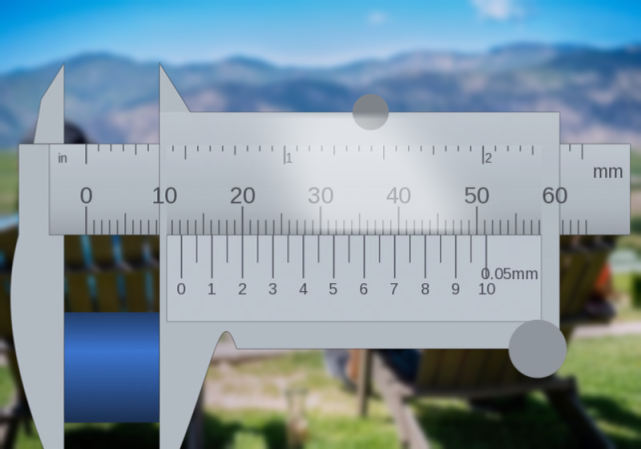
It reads 12.2; mm
